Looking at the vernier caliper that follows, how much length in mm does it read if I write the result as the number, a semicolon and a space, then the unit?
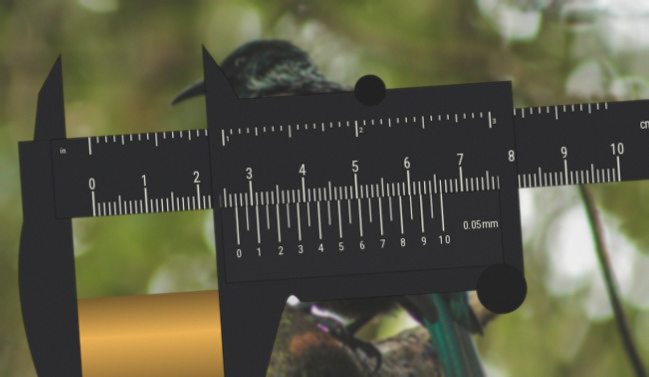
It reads 27.0; mm
